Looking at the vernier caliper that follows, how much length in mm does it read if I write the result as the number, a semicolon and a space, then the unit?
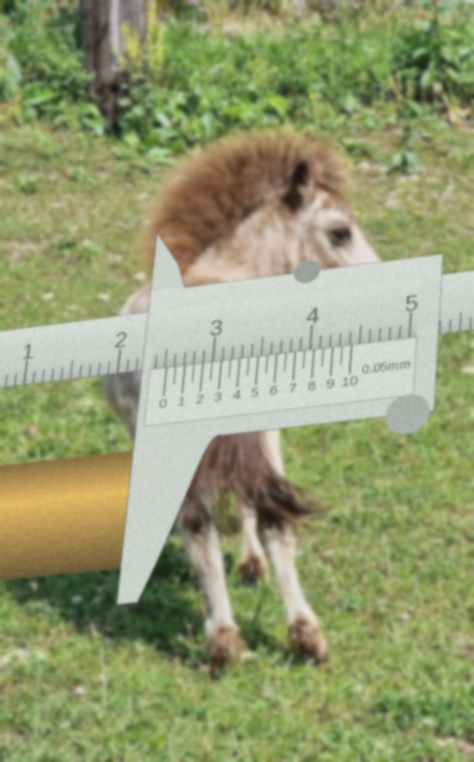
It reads 25.2; mm
